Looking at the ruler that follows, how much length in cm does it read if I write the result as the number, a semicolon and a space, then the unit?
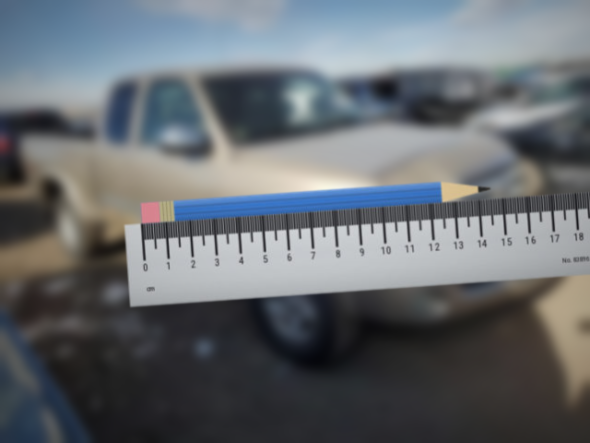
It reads 14.5; cm
